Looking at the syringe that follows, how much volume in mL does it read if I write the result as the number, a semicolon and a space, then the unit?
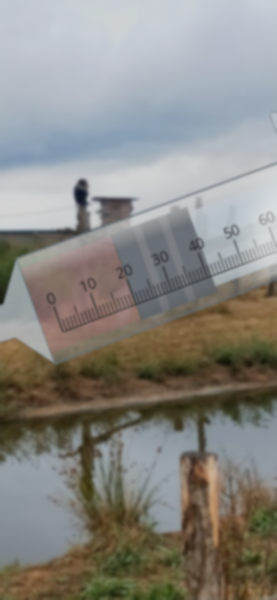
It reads 20; mL
